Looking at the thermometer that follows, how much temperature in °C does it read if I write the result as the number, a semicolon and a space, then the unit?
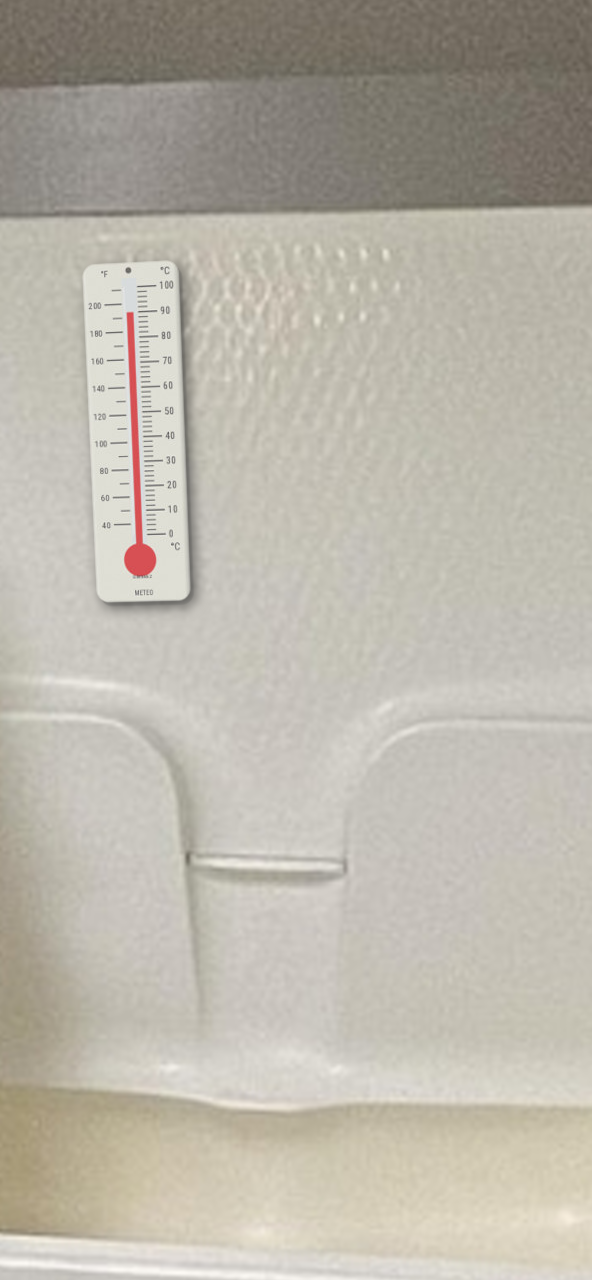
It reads 90; °C
